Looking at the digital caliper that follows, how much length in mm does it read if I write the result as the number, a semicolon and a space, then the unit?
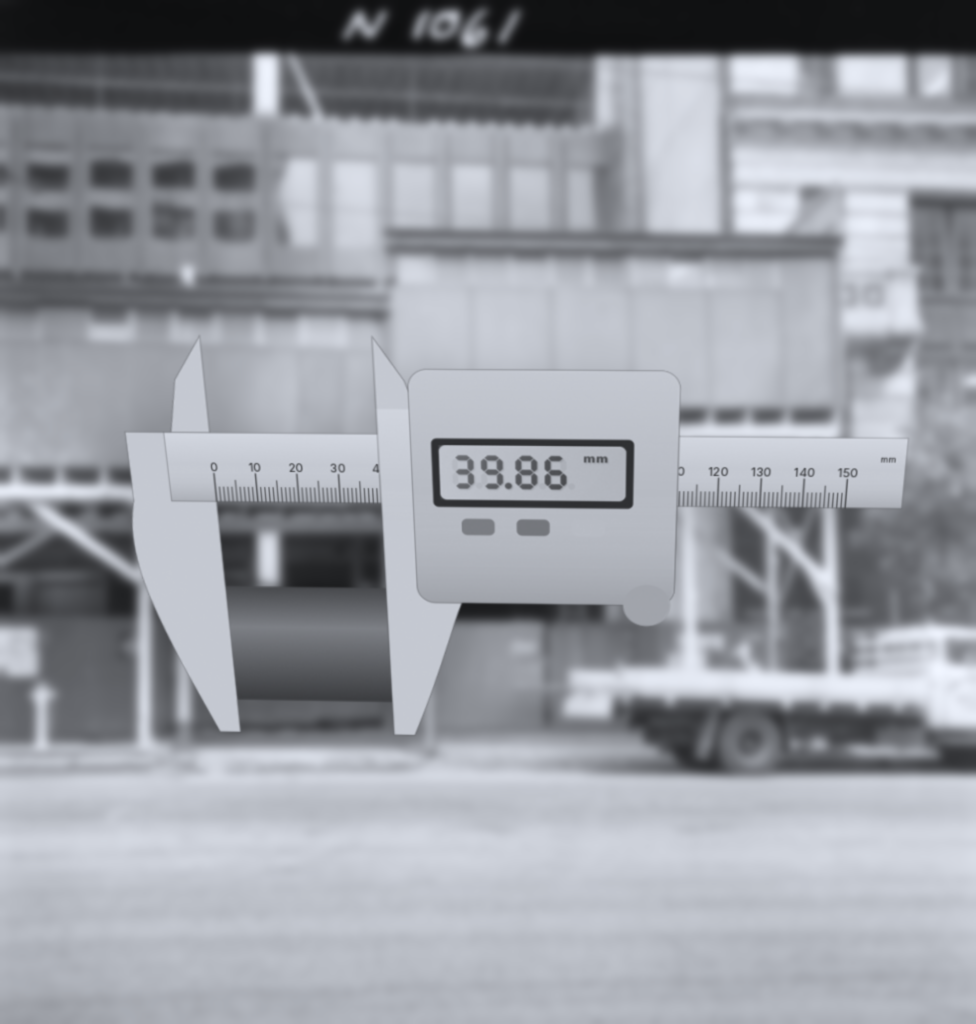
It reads 39.86; mm
